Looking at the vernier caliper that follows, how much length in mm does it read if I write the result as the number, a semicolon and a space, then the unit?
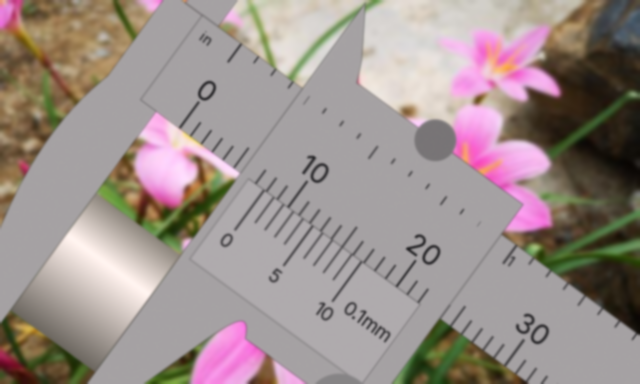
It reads 7.8; mm
